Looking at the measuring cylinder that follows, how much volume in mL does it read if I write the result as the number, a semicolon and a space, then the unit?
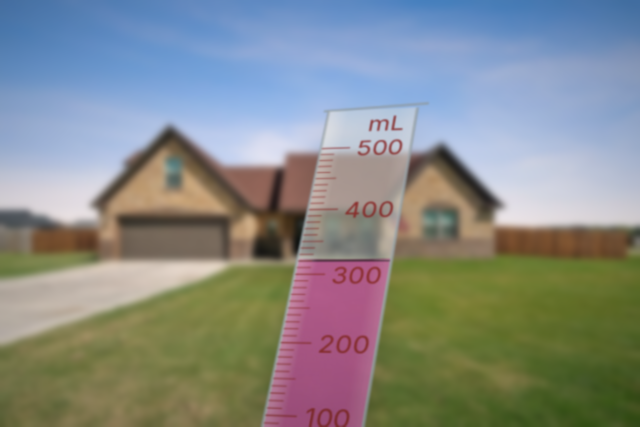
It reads 320; mL
